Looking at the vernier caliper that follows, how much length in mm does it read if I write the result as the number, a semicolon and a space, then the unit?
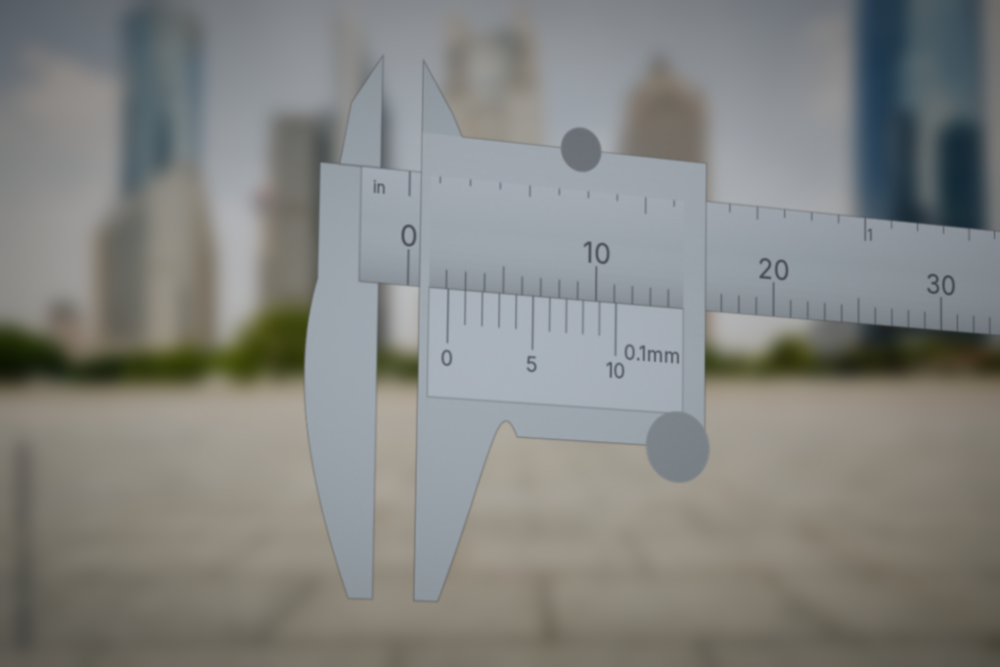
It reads 2.1; mm
